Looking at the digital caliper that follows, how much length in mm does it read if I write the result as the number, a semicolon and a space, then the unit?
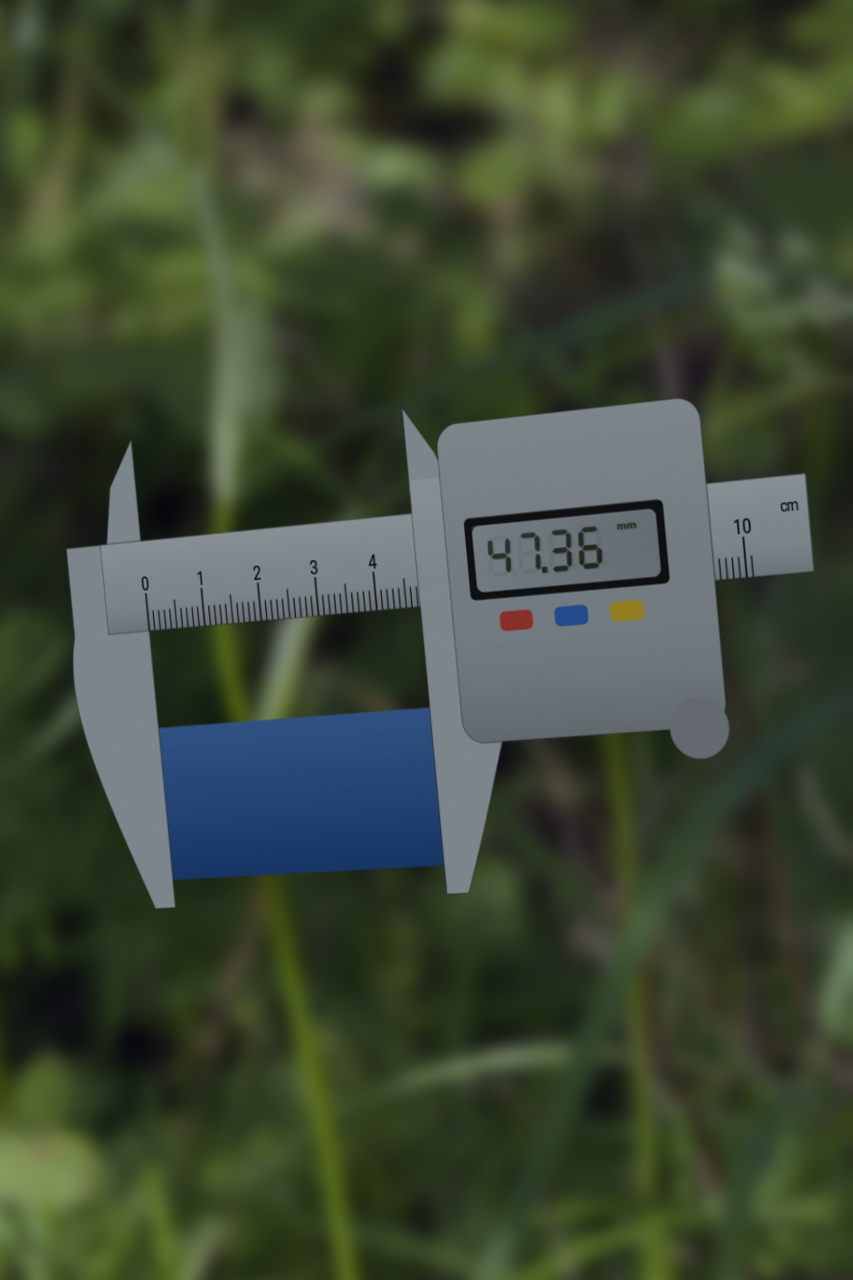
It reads 47.36; mm
